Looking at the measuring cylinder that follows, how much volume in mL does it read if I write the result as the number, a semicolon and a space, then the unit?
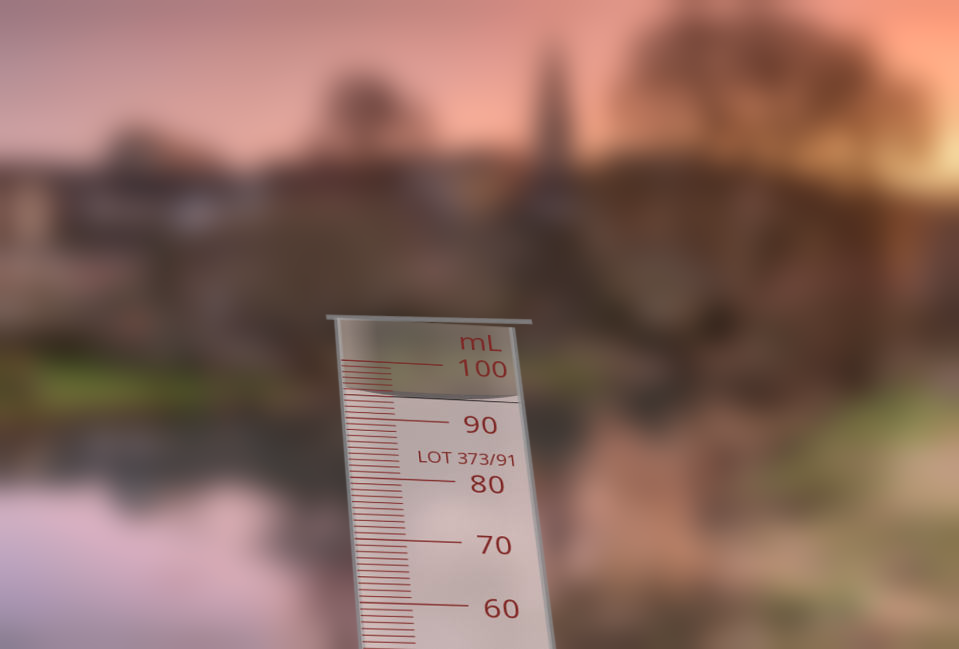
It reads 94; mL
